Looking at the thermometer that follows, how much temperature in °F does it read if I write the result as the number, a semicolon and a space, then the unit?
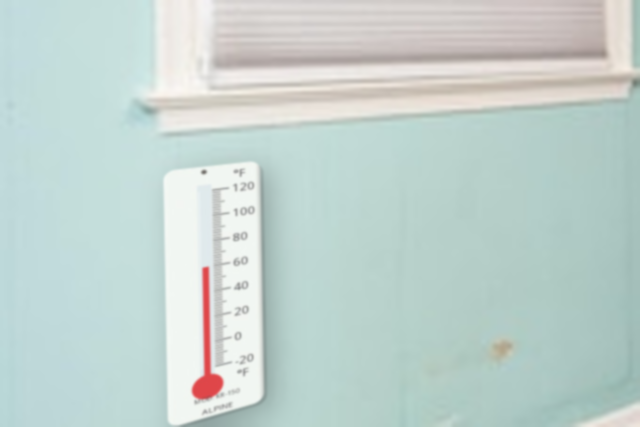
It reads 60; °F
